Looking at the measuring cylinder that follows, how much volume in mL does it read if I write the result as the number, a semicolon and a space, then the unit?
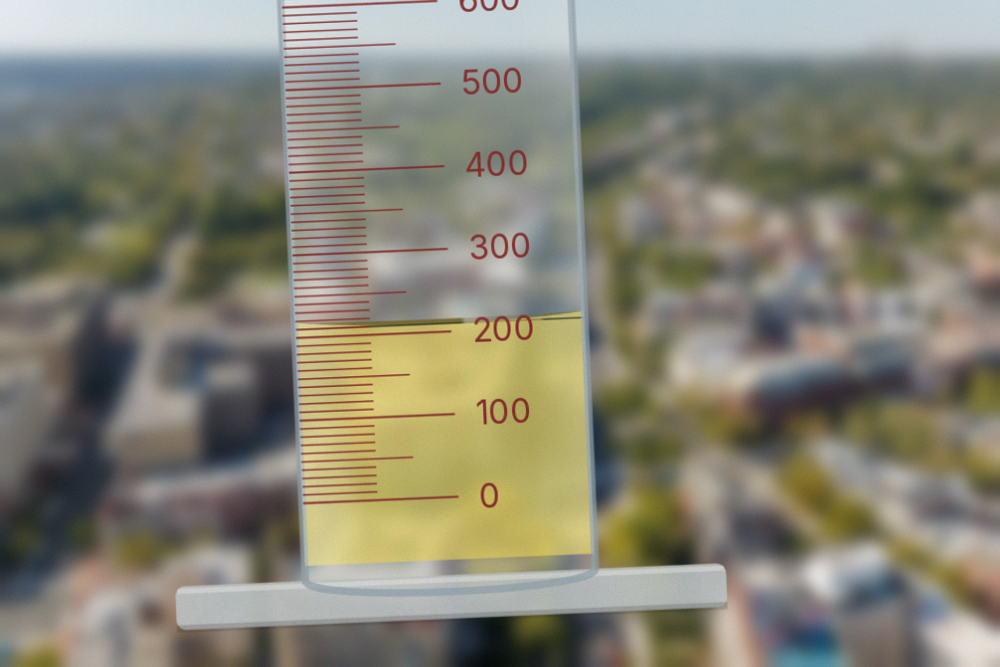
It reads 210; mL
